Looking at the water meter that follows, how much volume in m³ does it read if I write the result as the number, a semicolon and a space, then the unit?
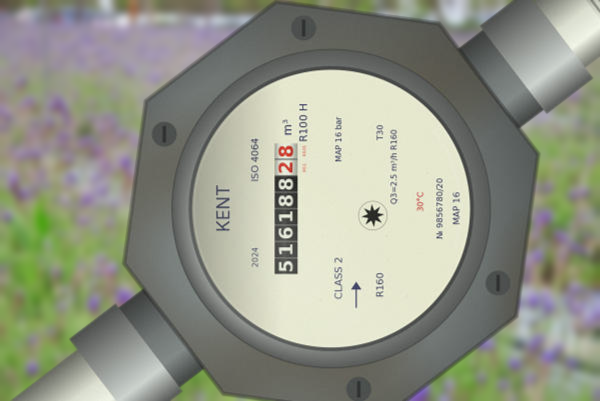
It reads 516188.28; m³
